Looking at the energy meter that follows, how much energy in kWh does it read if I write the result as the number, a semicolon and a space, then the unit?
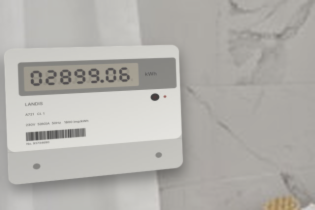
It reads 2899.06; kWh
